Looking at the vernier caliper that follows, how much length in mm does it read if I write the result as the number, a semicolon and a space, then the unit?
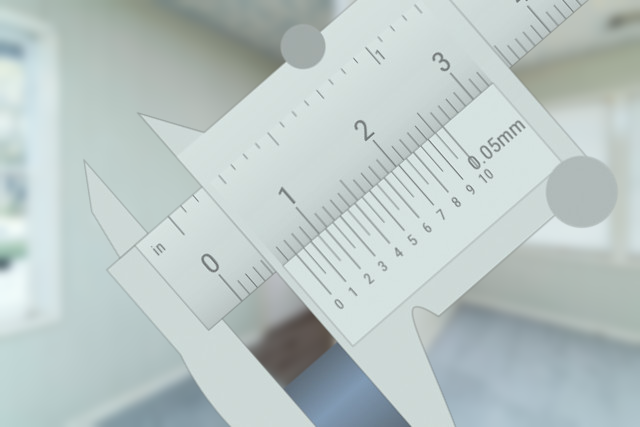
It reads 7.0; mm
